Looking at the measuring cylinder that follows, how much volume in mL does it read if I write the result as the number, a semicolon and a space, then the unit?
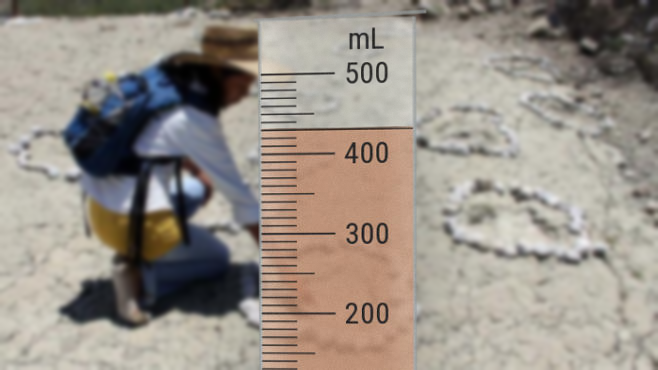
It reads 430; mL
